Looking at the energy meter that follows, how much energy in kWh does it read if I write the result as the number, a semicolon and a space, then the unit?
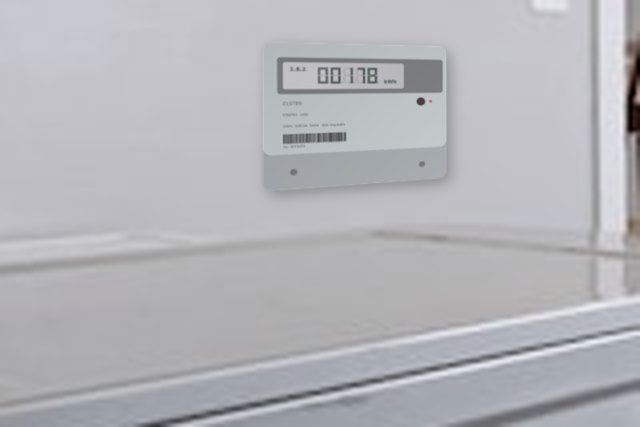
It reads 178; kWh
